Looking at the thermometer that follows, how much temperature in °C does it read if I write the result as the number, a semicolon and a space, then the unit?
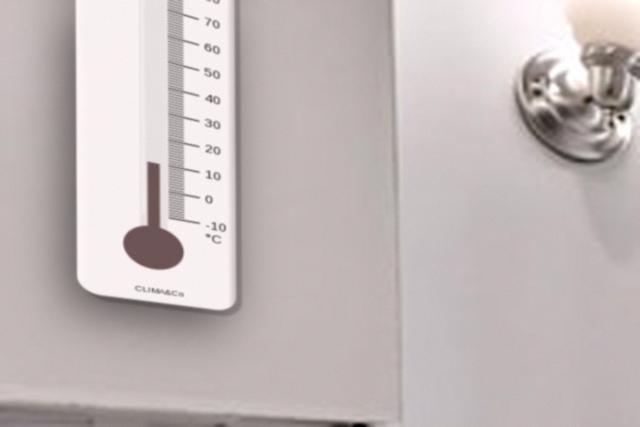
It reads 10; °C
